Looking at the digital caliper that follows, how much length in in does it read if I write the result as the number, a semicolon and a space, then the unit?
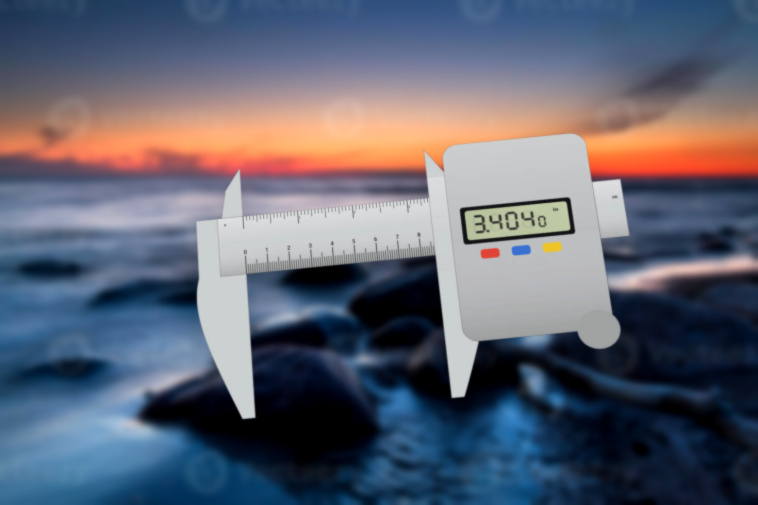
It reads 3.4040; in
